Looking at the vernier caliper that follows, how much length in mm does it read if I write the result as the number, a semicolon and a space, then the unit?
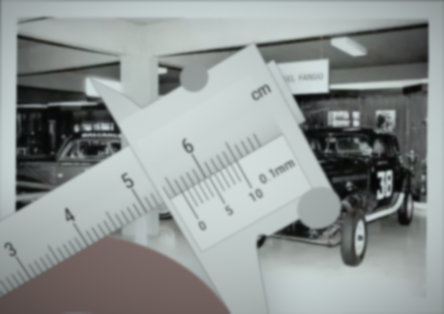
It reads 56.0; mm
